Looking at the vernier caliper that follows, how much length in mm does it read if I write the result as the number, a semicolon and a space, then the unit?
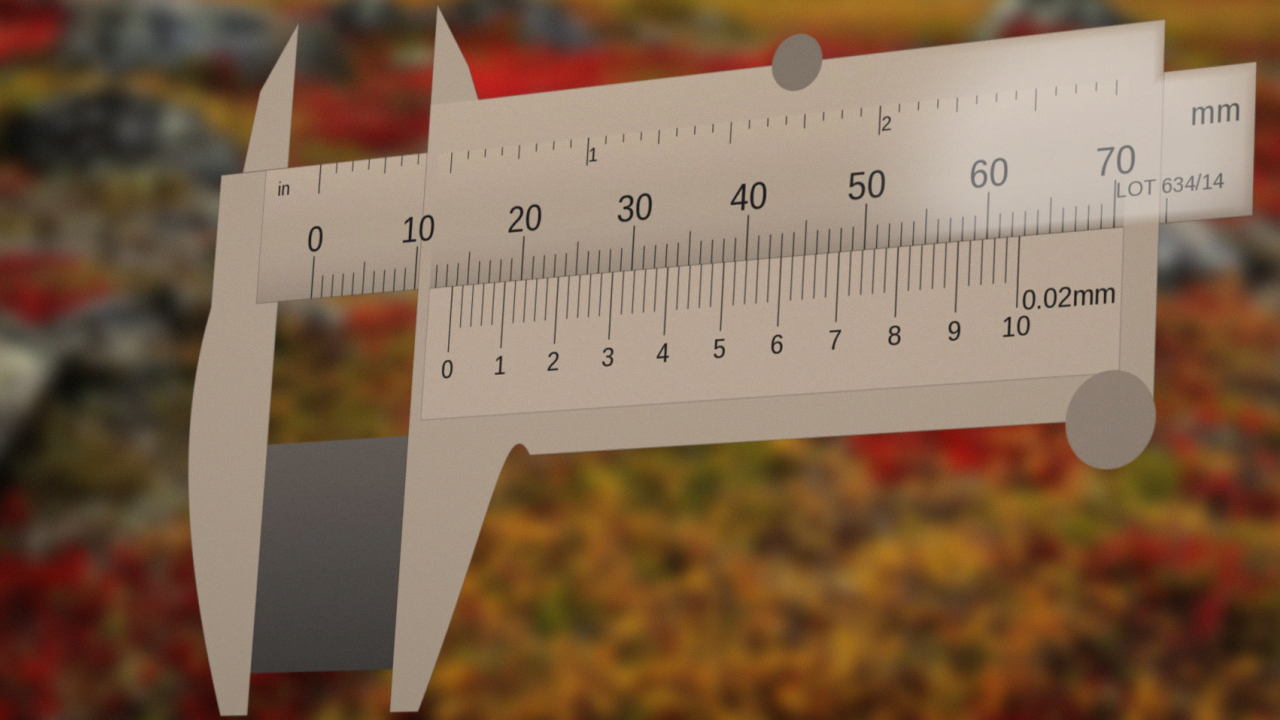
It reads 13.6; mm
